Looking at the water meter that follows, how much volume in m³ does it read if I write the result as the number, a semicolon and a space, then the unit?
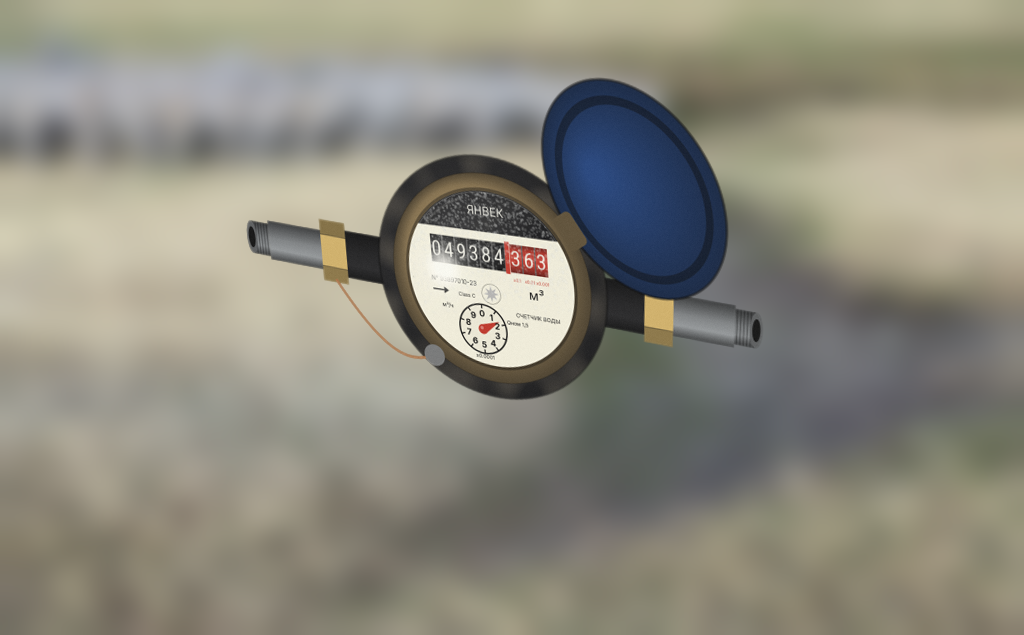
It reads 49384.3631; m³
